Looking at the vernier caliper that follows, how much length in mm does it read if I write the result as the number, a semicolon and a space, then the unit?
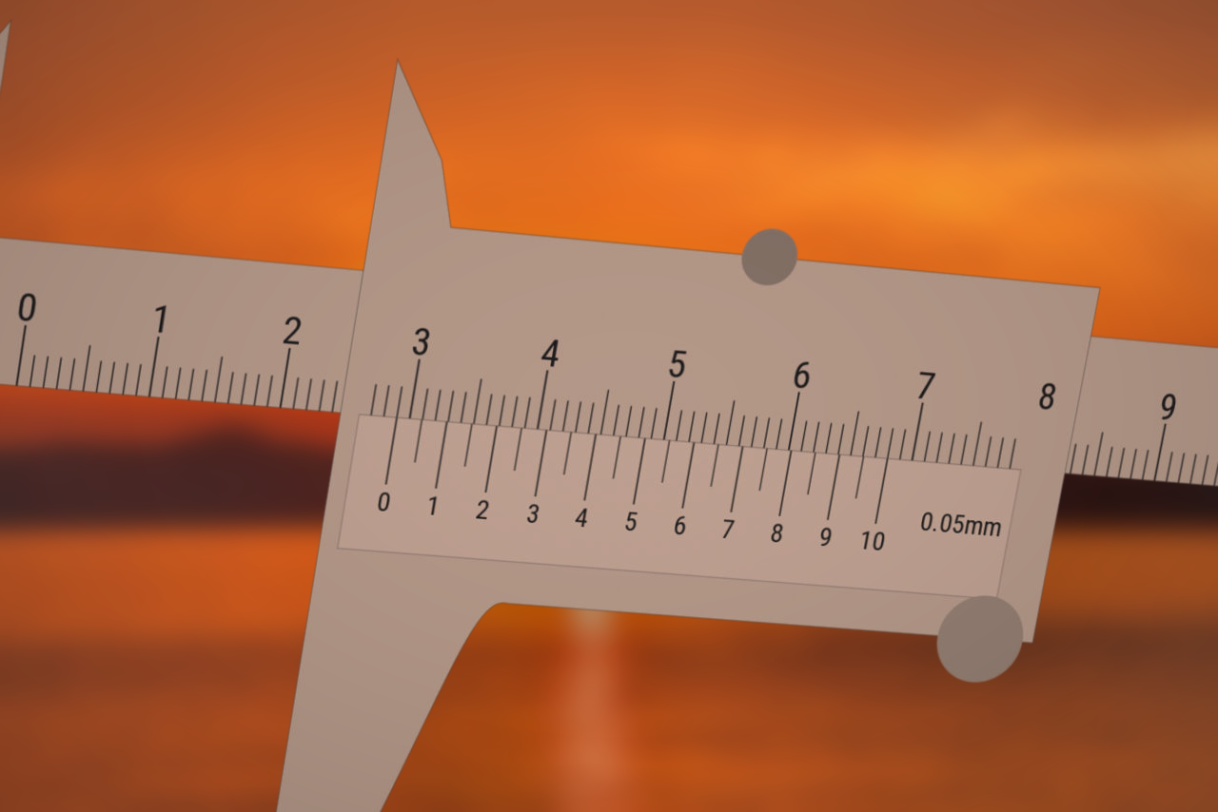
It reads 29.0; mm
